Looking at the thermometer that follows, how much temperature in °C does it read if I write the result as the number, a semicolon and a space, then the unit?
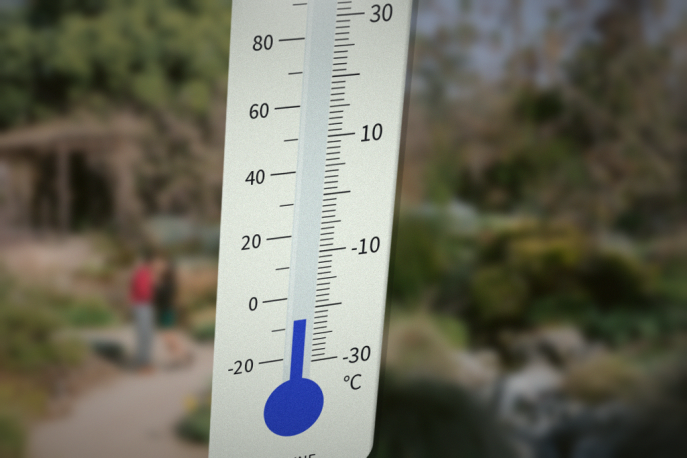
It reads -22; °C
